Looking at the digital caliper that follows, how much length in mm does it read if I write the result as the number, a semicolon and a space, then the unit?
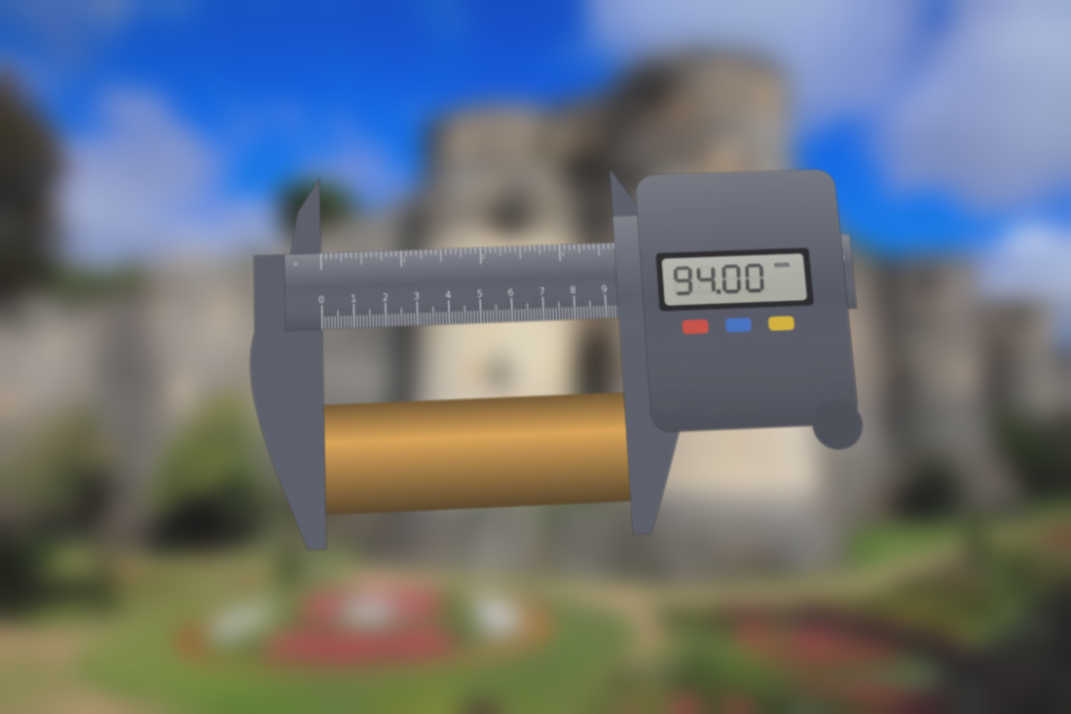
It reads 94.00; mm
